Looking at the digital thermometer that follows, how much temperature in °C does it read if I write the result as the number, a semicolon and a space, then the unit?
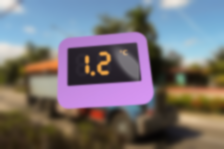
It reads 1.2; °C
